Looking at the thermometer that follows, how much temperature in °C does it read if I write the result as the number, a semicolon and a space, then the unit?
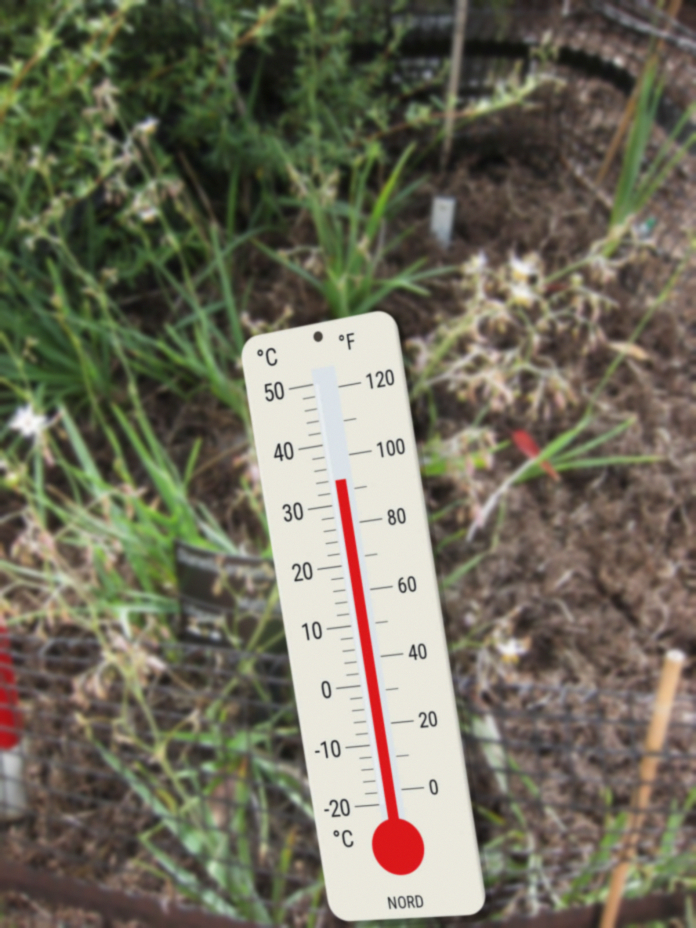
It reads 34; °C
